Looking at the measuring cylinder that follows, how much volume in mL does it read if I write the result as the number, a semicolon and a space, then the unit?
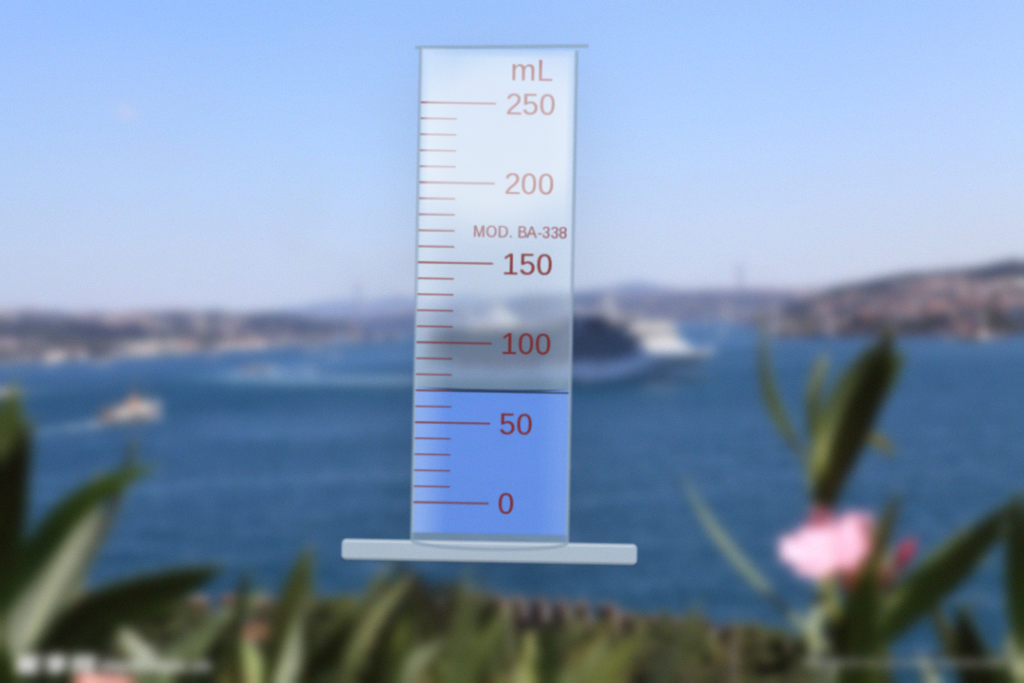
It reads 70; mL
